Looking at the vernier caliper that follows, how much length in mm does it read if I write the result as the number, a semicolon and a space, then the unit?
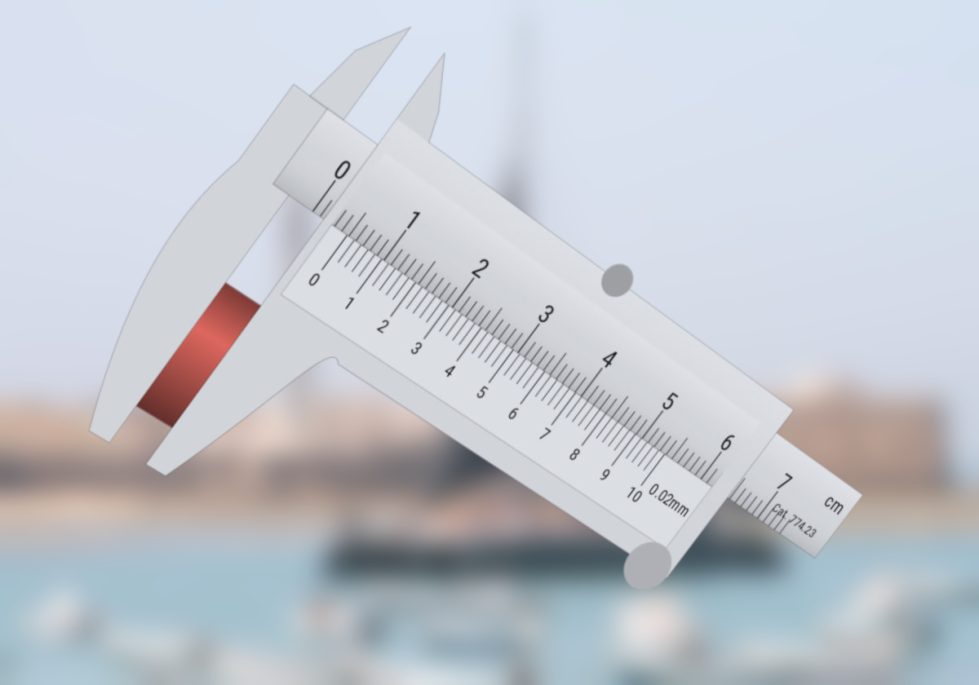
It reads 4.8; mm
